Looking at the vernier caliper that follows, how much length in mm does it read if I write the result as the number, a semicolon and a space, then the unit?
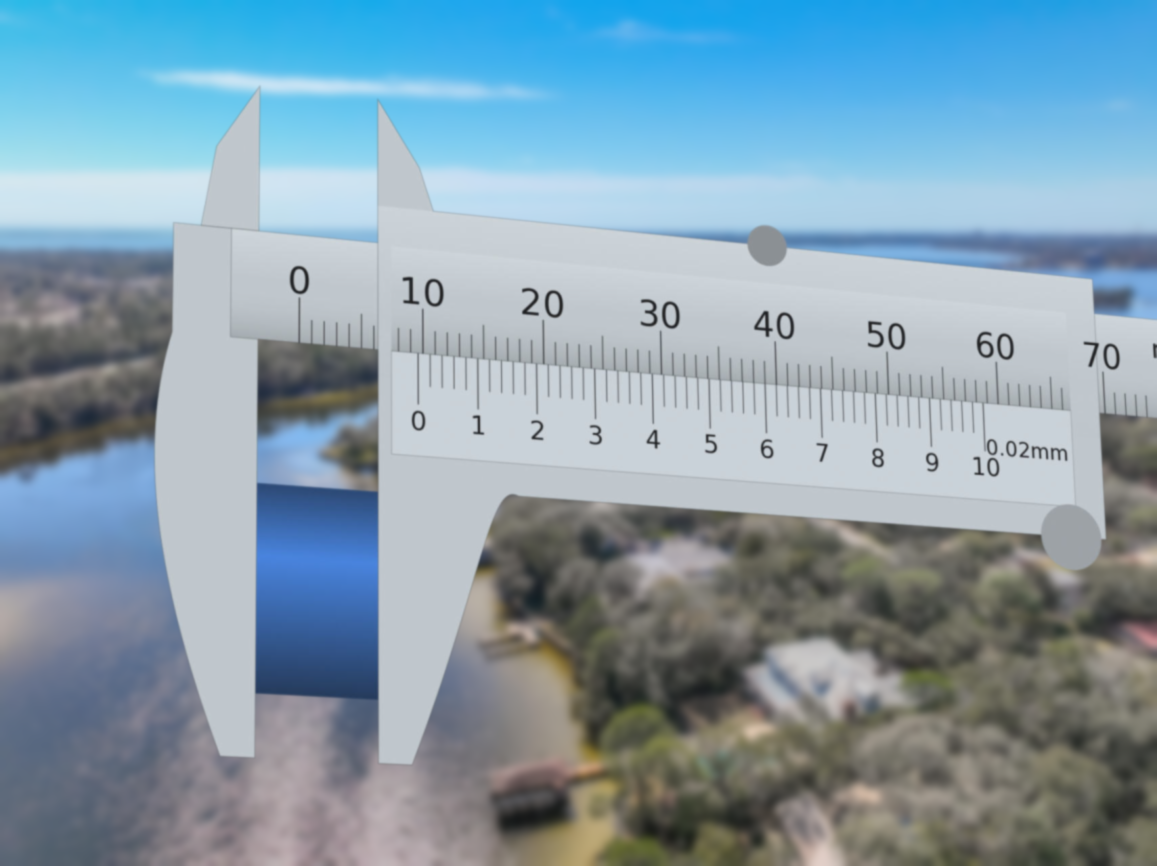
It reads 9.6; mm
